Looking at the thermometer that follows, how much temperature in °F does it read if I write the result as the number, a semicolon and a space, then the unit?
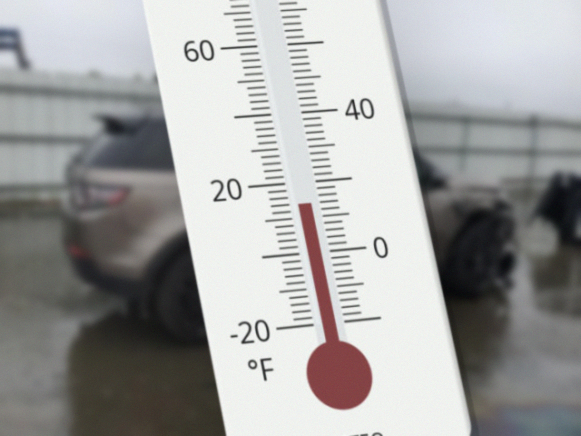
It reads 14; °F
